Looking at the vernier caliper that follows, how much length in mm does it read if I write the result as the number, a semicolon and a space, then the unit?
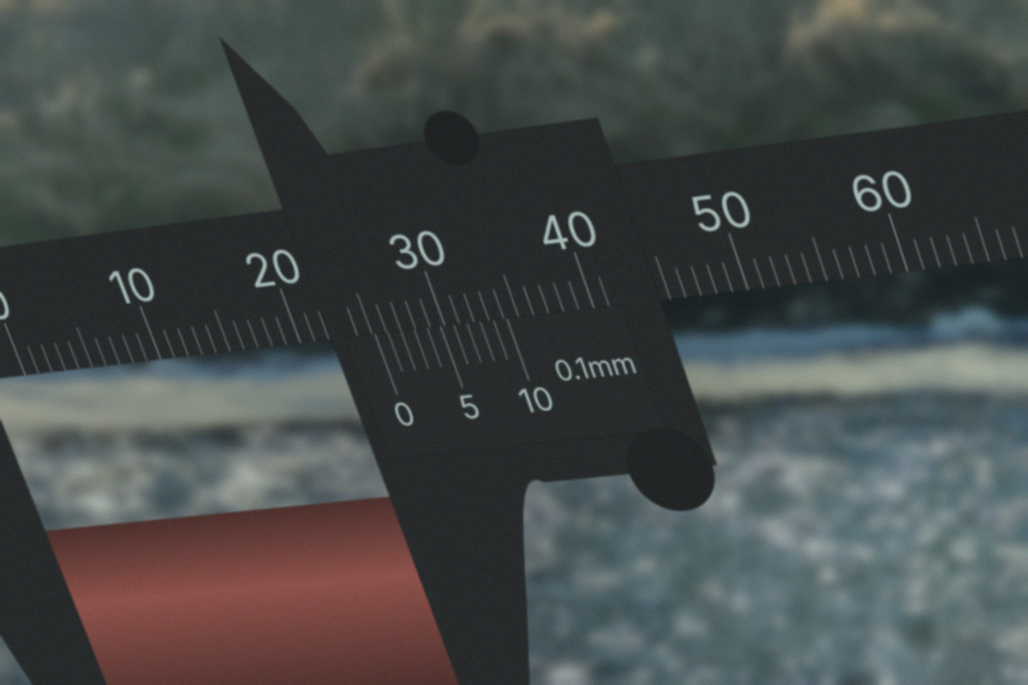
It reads 25.2; mm
